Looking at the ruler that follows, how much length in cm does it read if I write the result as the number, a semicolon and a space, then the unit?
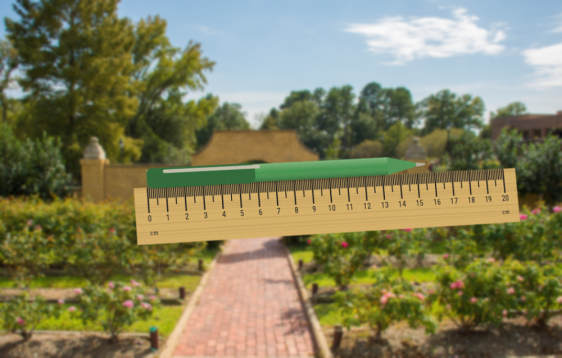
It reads 15.5; cm
